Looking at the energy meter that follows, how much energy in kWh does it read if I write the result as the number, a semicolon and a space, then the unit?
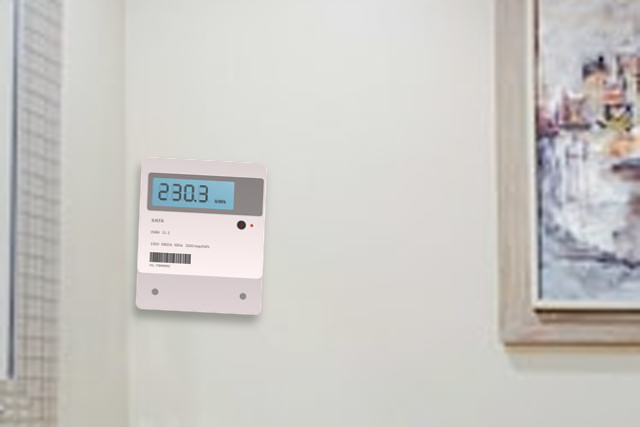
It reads 230.3; kWh
